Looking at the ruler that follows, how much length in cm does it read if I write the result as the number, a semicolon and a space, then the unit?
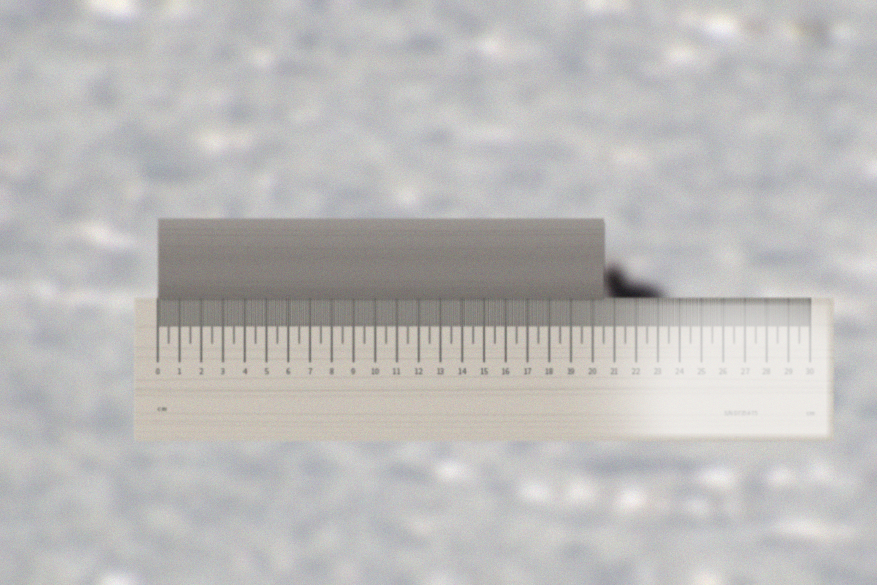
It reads 20.5; cm
